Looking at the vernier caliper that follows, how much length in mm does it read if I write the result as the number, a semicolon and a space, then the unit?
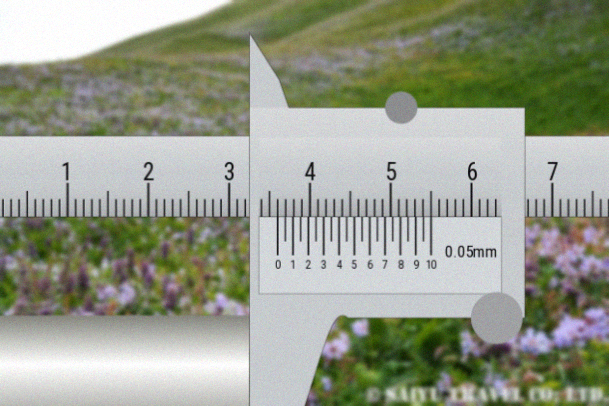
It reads 36.0; mm
